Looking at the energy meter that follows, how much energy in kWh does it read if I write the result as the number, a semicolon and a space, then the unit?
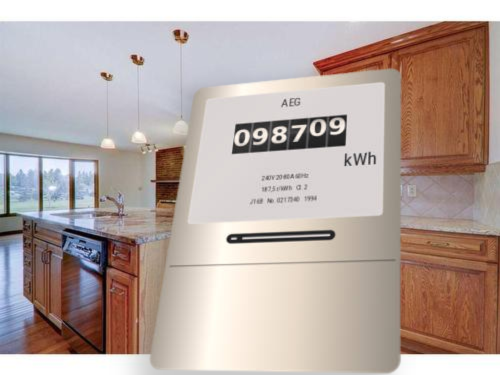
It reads 98709; kWh
